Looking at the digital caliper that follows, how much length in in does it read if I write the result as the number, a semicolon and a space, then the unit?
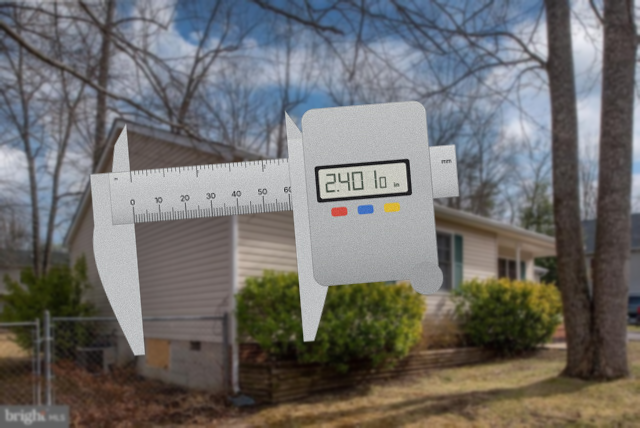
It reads 2.4010; in
